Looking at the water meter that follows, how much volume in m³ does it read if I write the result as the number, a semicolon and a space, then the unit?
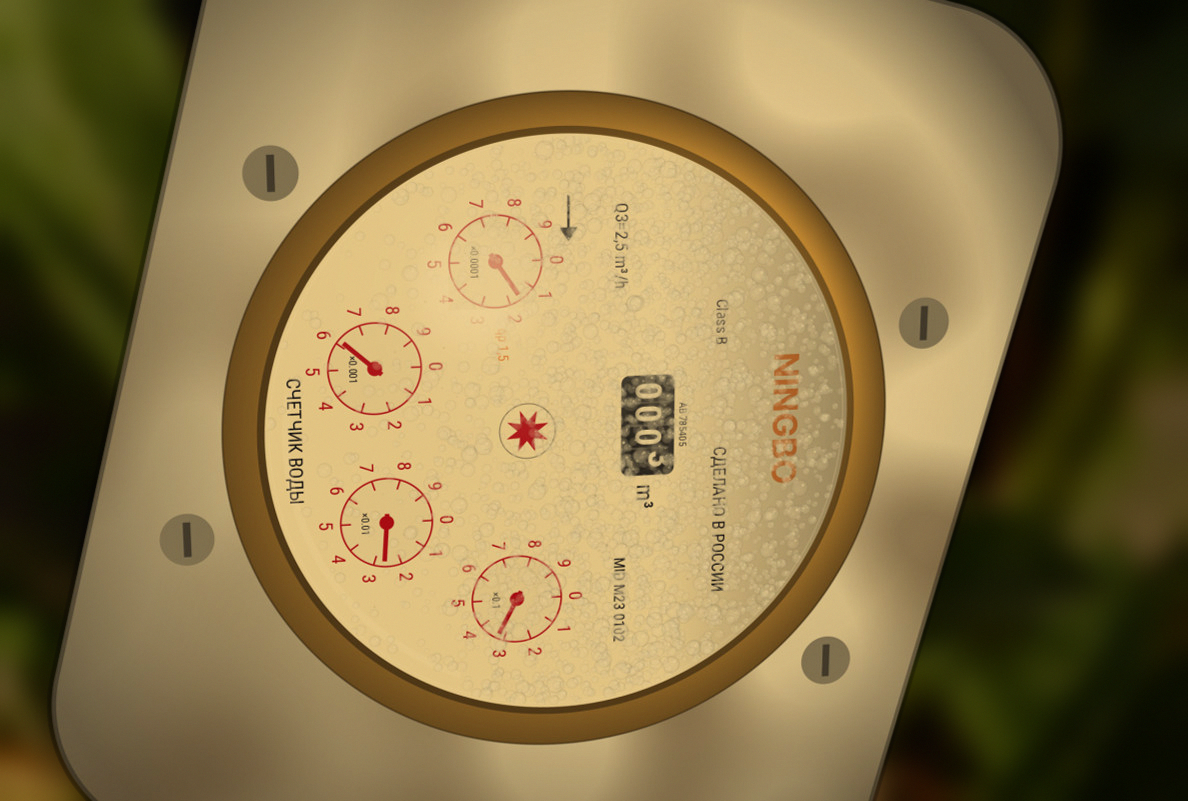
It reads 3.3261; m³
